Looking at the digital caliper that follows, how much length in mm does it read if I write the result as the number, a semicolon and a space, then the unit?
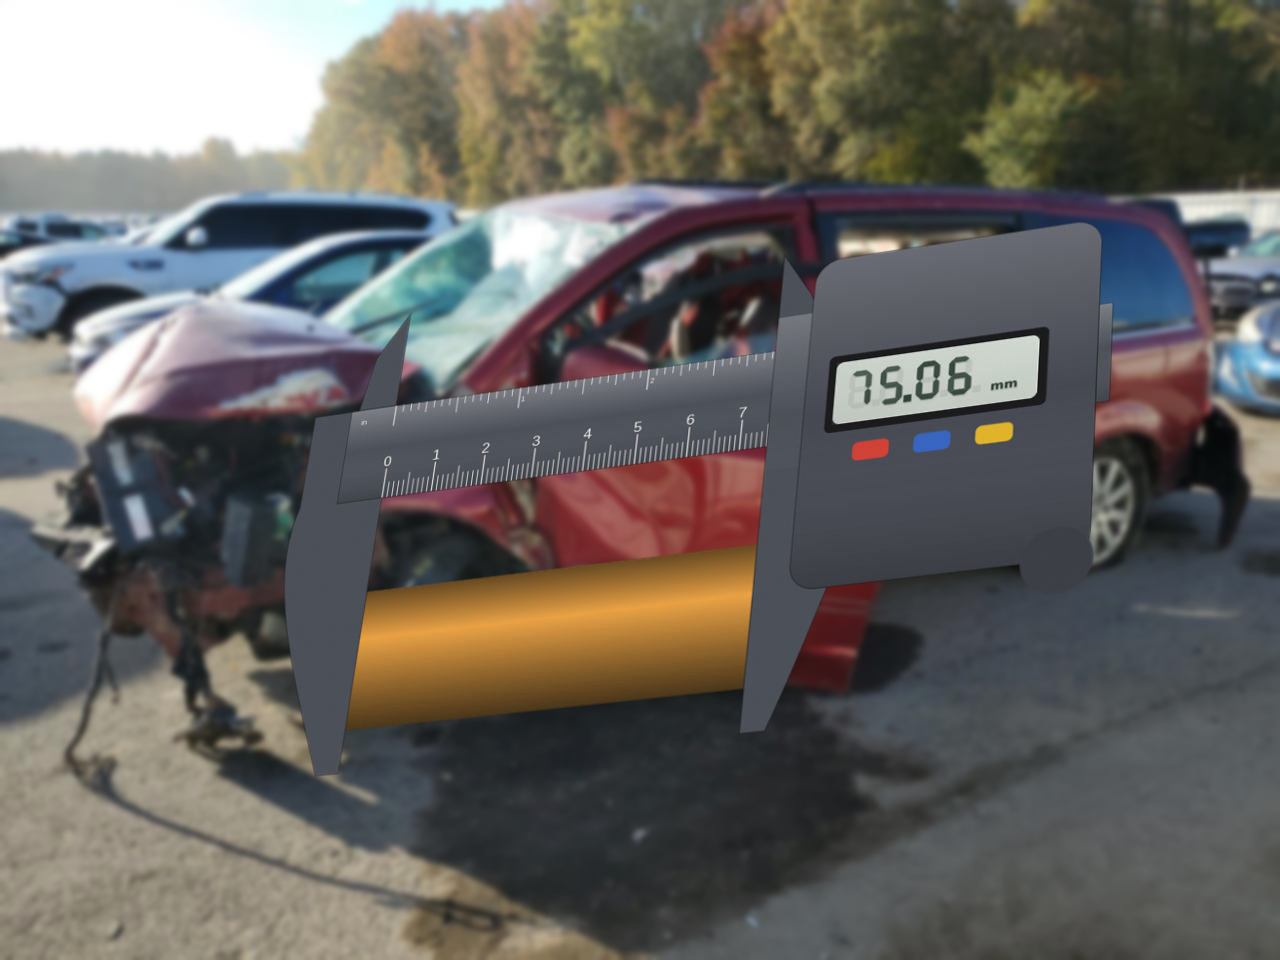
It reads 75.06; mm
